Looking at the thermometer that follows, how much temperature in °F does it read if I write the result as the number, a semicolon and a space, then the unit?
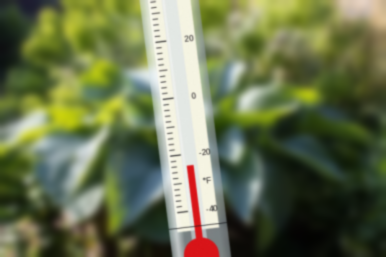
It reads -24; °F
